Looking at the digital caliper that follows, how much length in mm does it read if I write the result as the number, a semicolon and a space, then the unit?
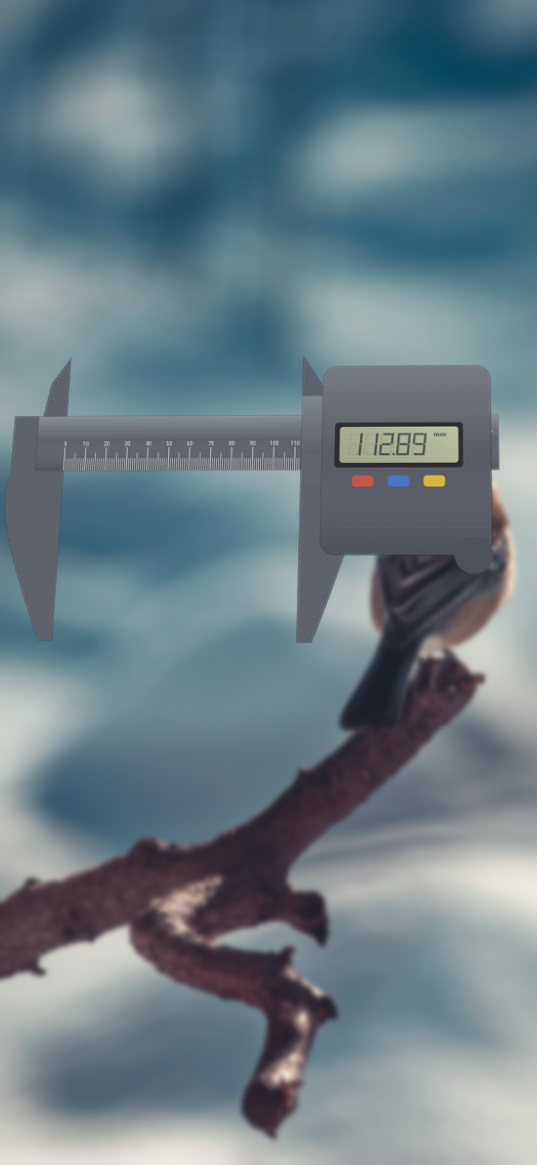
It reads 112.89; mm
